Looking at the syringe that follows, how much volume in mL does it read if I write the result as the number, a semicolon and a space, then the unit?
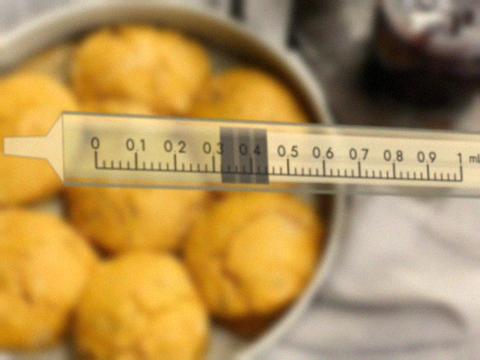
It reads 0.32; mL
